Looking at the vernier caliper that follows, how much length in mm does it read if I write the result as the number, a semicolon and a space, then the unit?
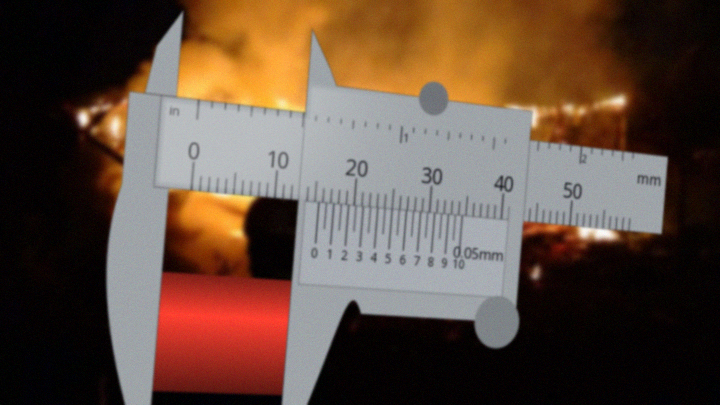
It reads 15.5; mm
